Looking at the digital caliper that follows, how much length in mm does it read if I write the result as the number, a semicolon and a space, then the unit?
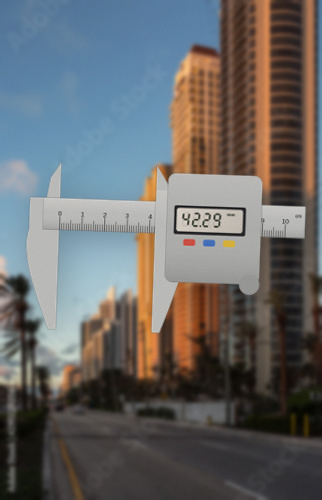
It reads 42.29; mm
